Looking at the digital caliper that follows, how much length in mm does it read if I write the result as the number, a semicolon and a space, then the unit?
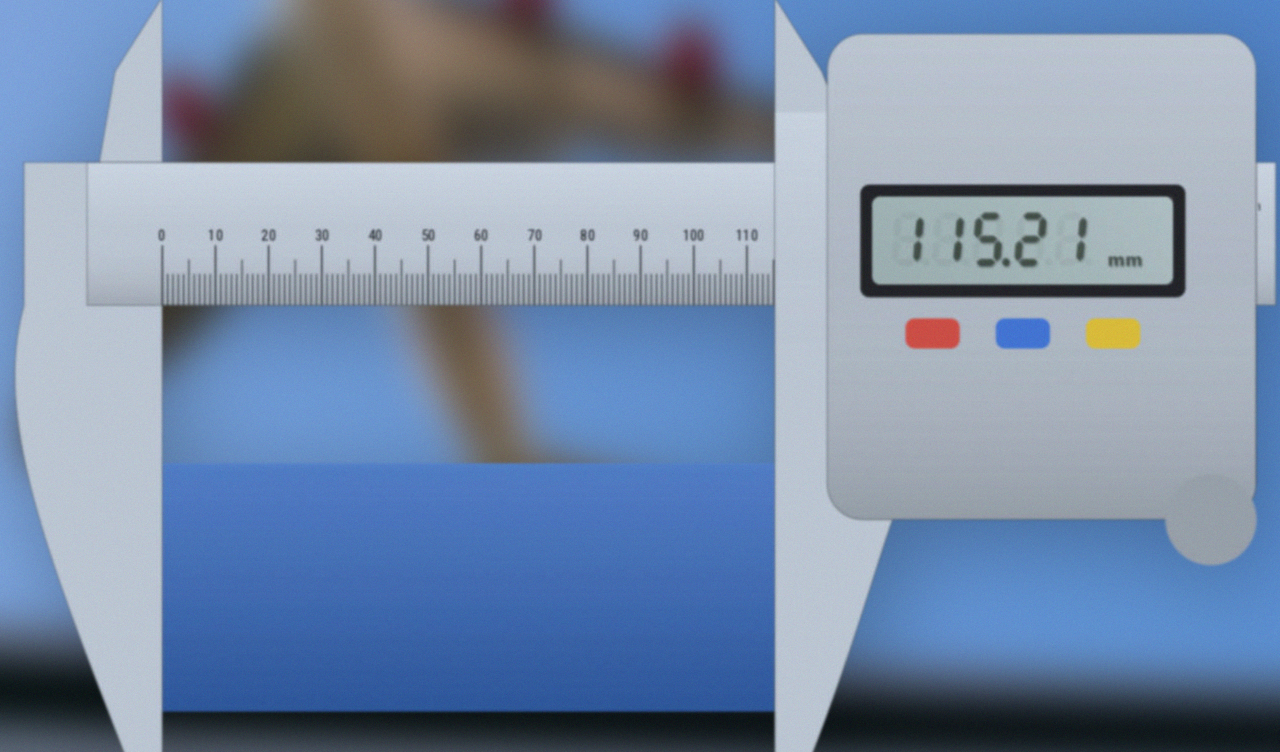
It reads 115.21; mm
